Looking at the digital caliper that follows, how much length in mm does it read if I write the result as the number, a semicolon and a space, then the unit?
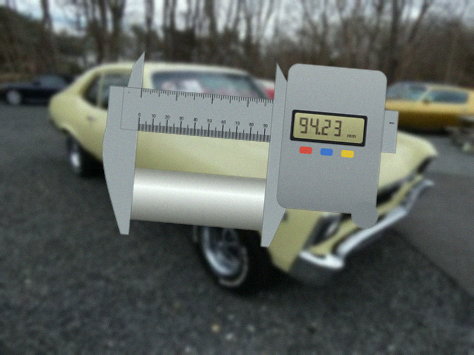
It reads 94.23; mm
